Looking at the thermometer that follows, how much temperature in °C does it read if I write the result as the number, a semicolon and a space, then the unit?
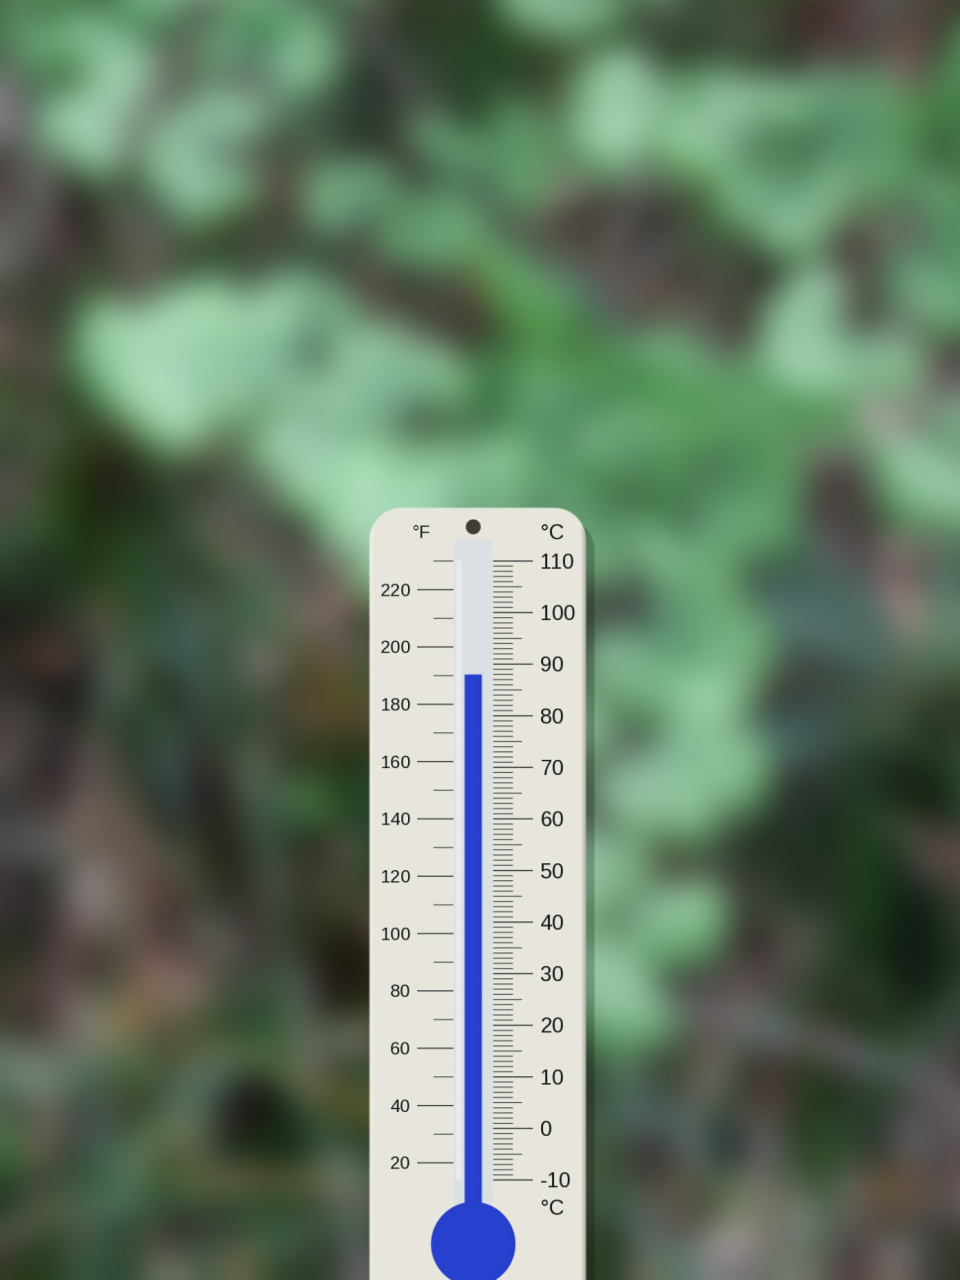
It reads 88; °C
